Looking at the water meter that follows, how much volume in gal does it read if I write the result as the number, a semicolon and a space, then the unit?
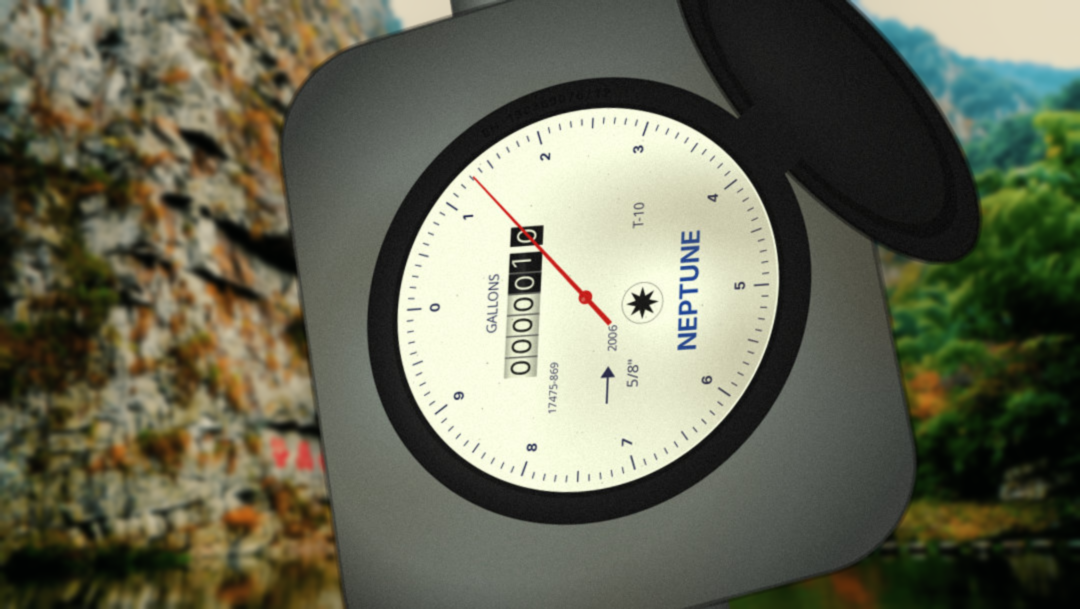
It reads 11.3; gal
